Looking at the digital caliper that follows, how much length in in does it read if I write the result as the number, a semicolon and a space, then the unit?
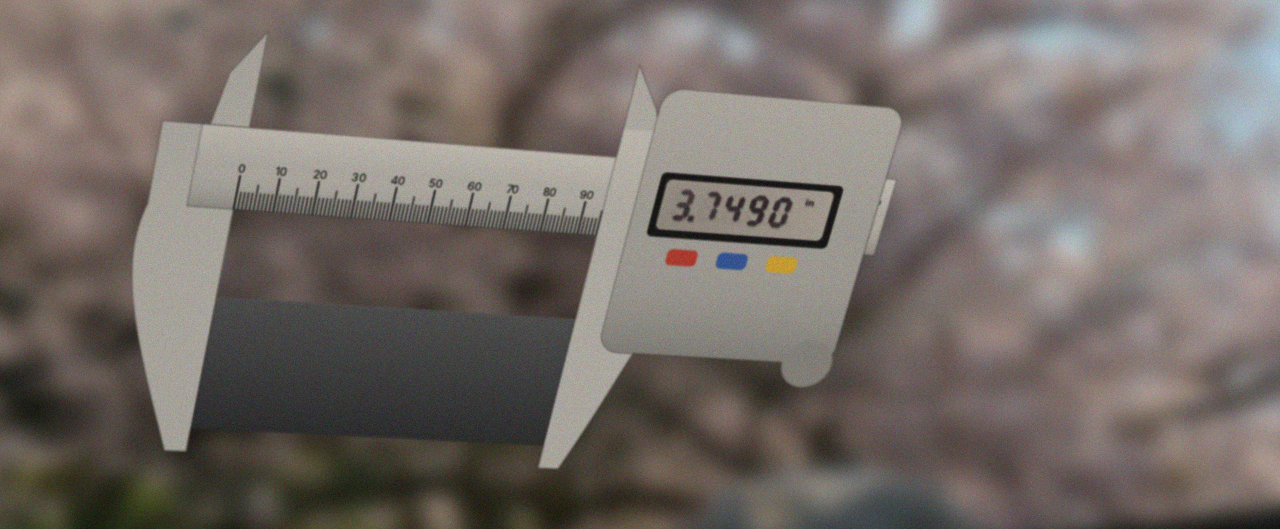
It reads 3.7490; in
